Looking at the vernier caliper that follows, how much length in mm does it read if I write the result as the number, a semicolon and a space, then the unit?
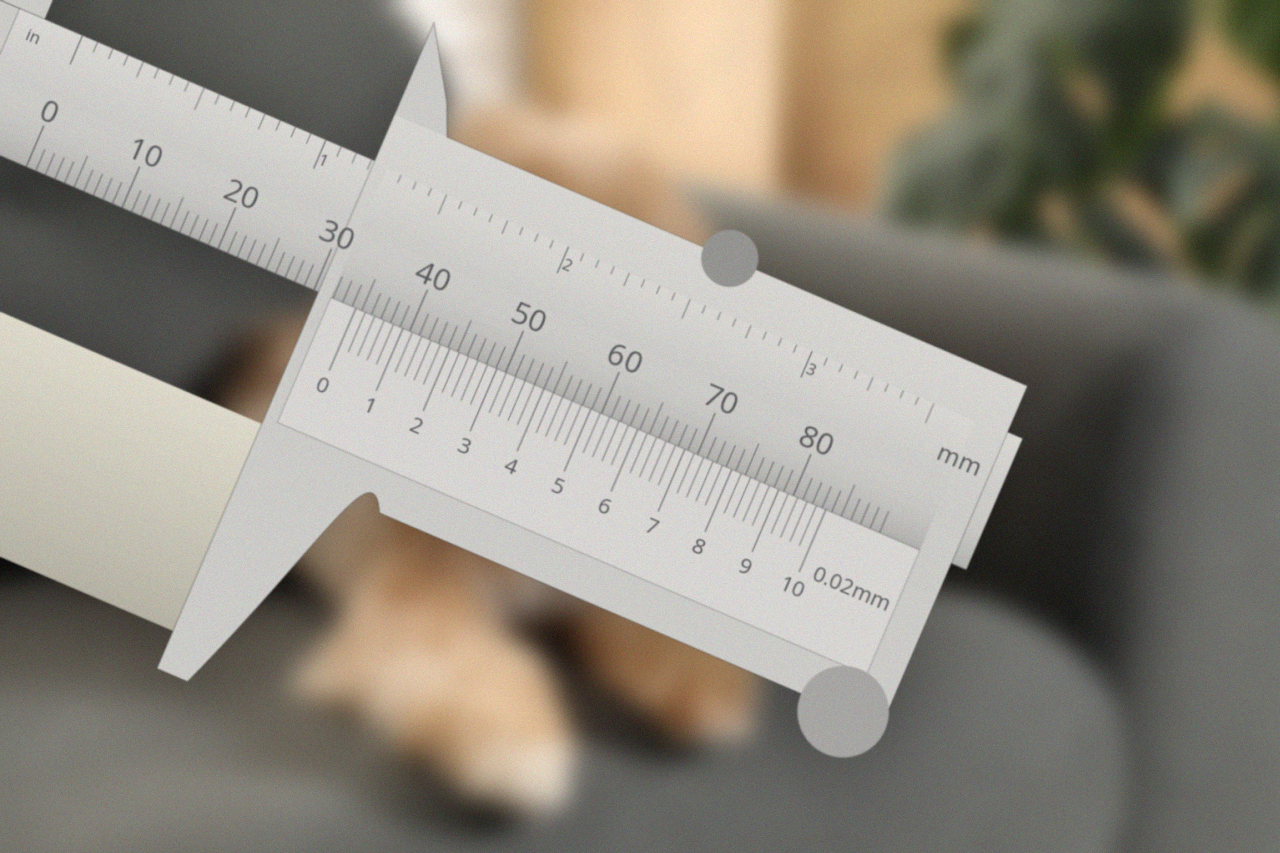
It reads 34.4; mm
